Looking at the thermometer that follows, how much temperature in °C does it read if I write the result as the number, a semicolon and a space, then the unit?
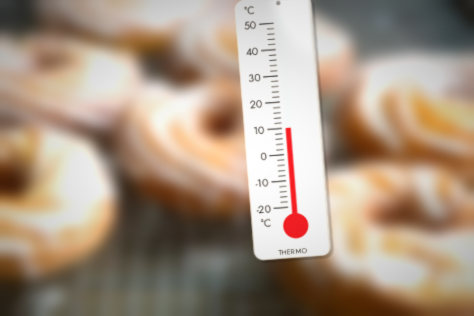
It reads 10; °C
